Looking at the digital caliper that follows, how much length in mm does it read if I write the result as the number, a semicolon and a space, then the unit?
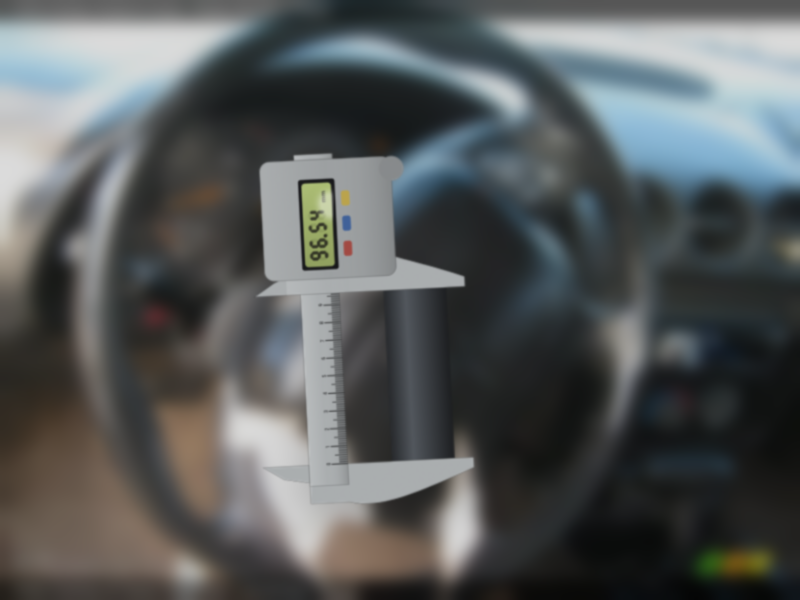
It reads 96.54; mm
